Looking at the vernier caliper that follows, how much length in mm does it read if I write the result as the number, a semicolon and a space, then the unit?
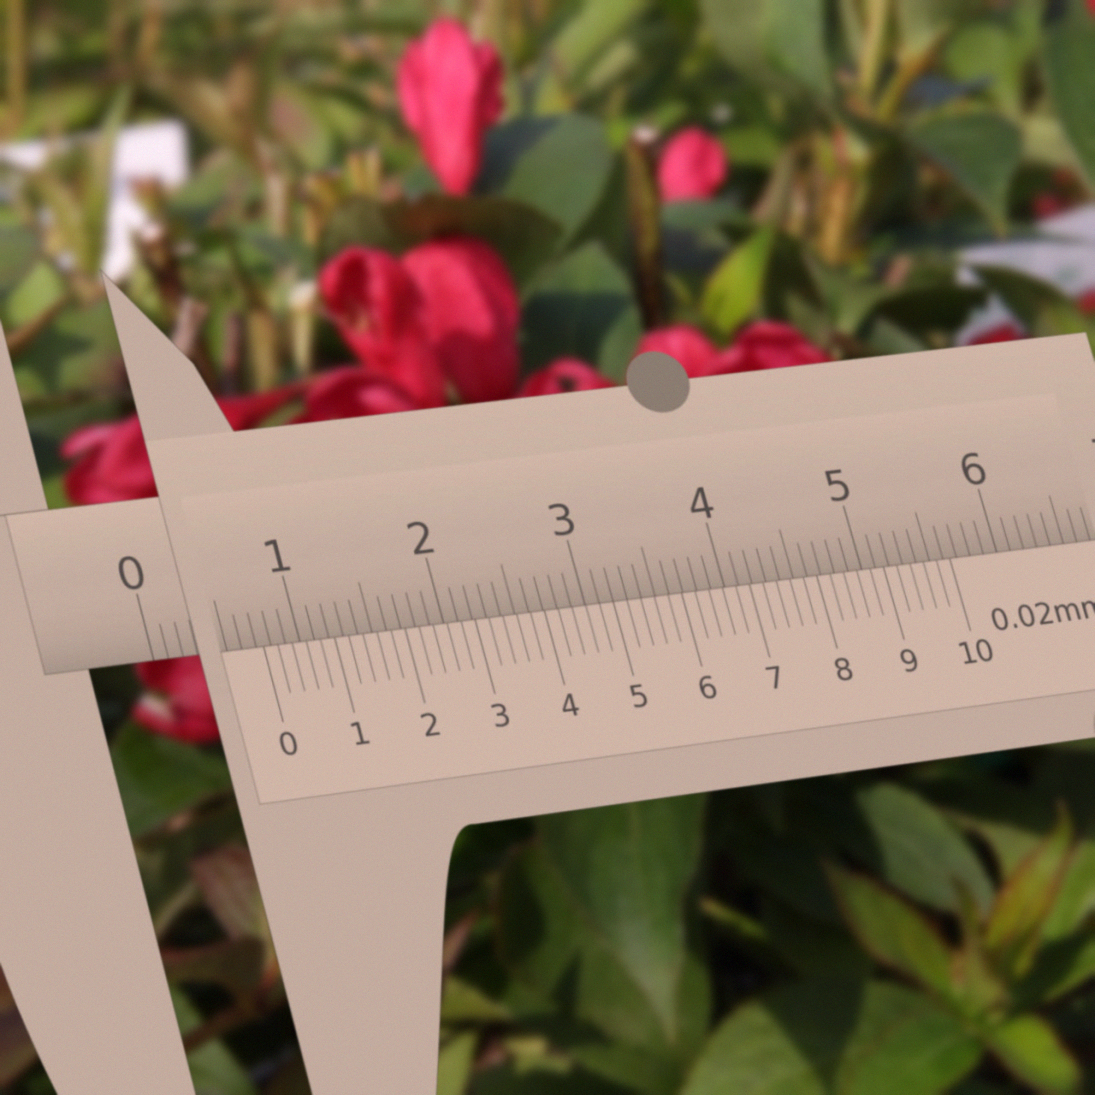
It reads 7.5; mm
